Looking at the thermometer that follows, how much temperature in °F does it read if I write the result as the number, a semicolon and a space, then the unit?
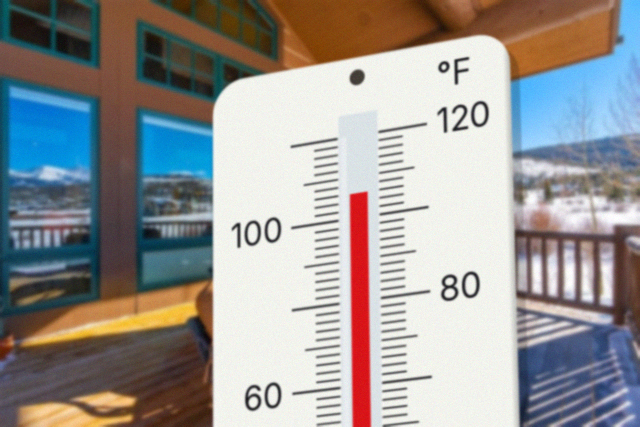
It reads 106; °F
